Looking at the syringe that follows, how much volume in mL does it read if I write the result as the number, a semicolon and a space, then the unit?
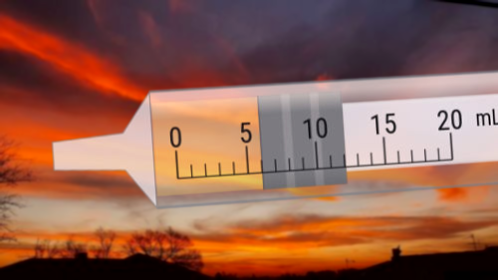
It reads 6; mL
